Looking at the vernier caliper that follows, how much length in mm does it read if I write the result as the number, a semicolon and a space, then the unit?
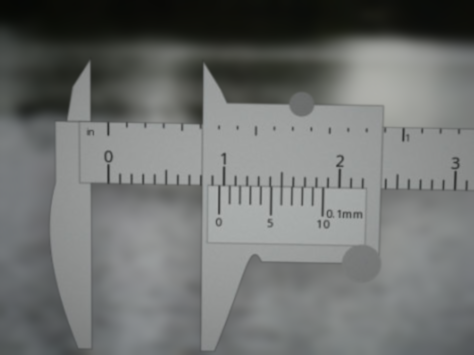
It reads 9.6; mm
